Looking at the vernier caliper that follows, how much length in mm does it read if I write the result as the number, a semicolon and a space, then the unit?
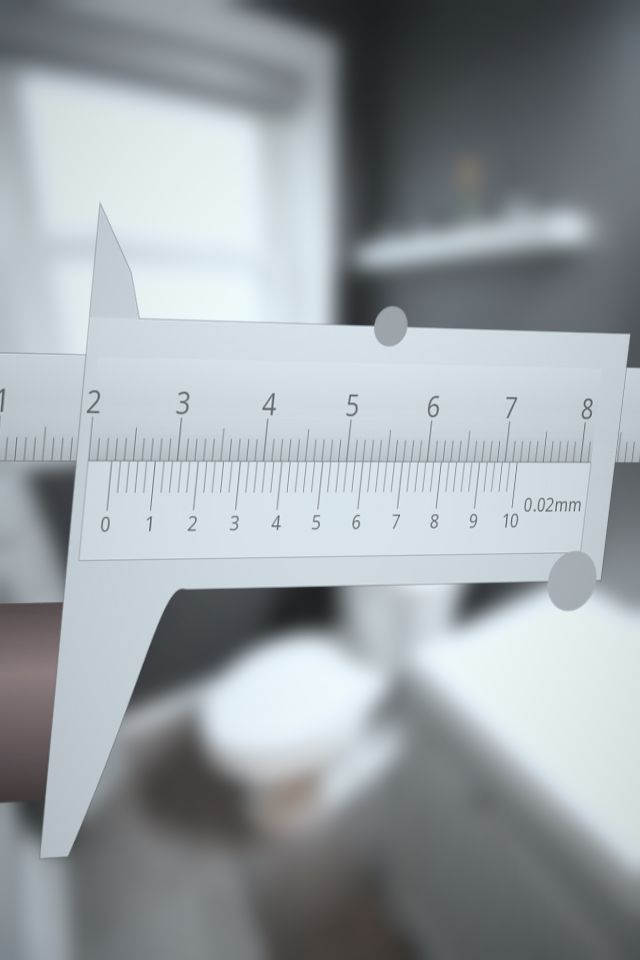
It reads 22.6; mm
